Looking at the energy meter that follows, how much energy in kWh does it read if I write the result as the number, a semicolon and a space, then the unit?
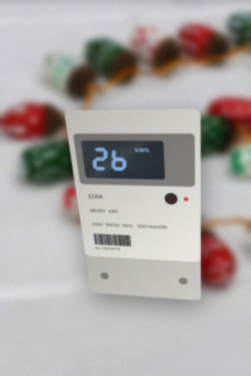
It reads 26; kWh
